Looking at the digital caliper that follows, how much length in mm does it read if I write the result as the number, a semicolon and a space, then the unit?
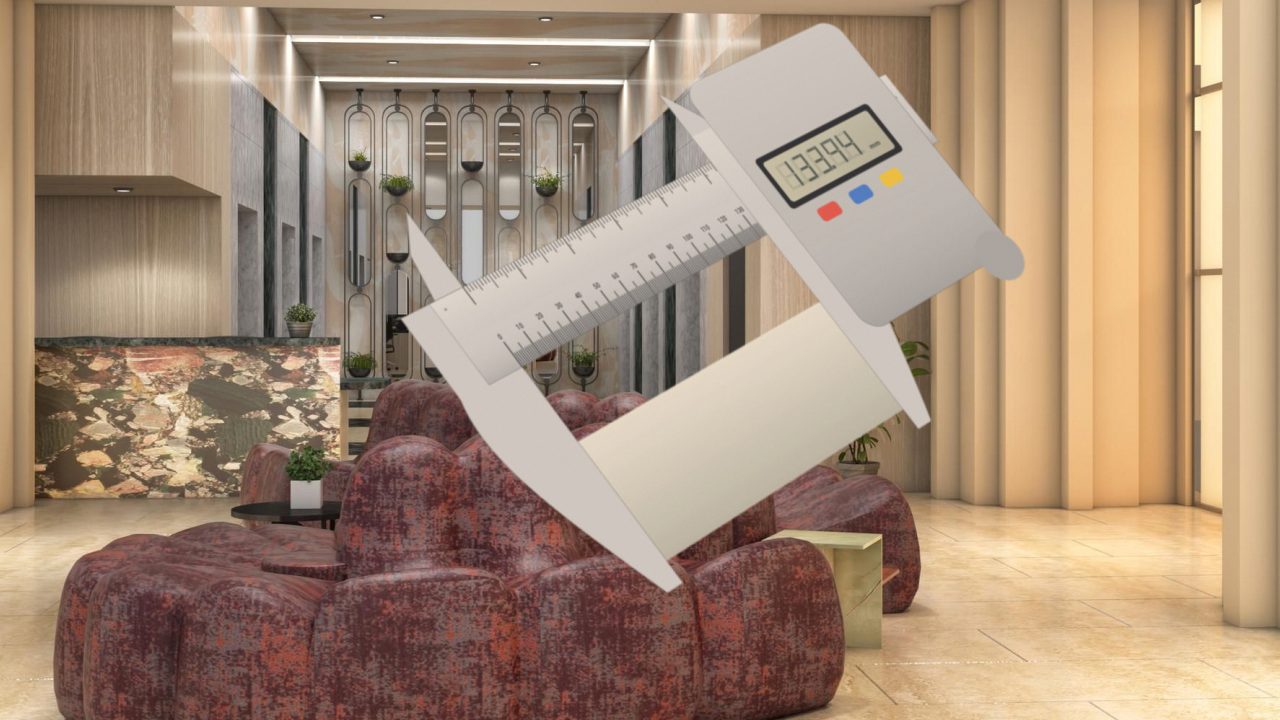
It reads 133.94; mm
